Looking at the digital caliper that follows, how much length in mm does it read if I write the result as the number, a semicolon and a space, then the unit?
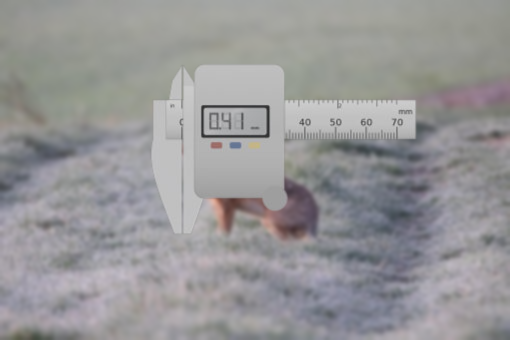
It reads 0.41; mm
